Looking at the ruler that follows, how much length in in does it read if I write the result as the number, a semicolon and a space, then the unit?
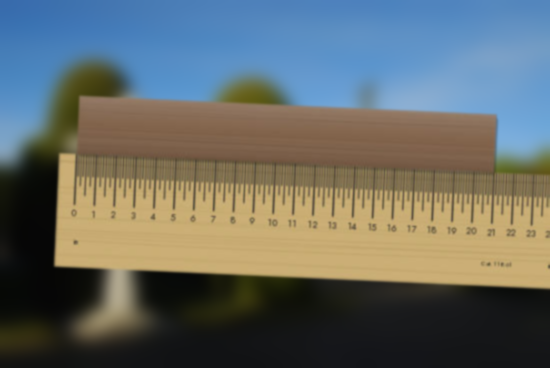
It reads 21; in
